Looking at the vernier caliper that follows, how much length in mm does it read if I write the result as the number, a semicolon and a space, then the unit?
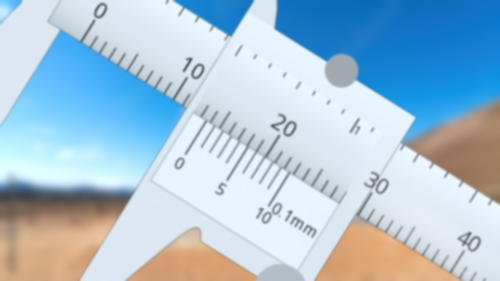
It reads 13.6; mm
